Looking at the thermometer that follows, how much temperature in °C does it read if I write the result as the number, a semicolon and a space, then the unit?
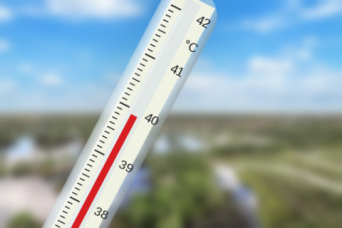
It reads 39.9; °C
